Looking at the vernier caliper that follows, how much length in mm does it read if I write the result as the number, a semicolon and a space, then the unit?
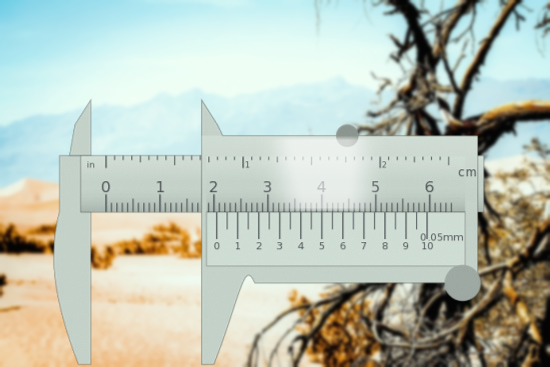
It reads 20.5; mm
